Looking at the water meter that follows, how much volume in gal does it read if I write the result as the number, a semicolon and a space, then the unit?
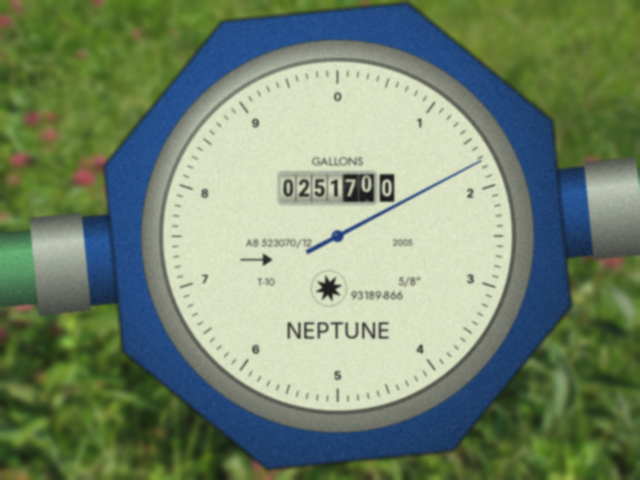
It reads 251701.7; gal
